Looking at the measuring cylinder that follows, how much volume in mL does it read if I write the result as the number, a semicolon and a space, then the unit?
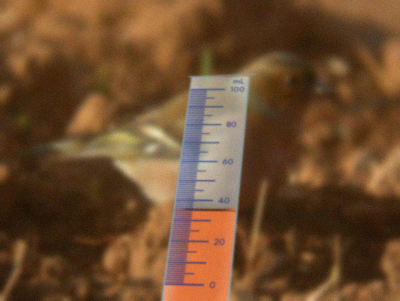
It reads 35; mL
